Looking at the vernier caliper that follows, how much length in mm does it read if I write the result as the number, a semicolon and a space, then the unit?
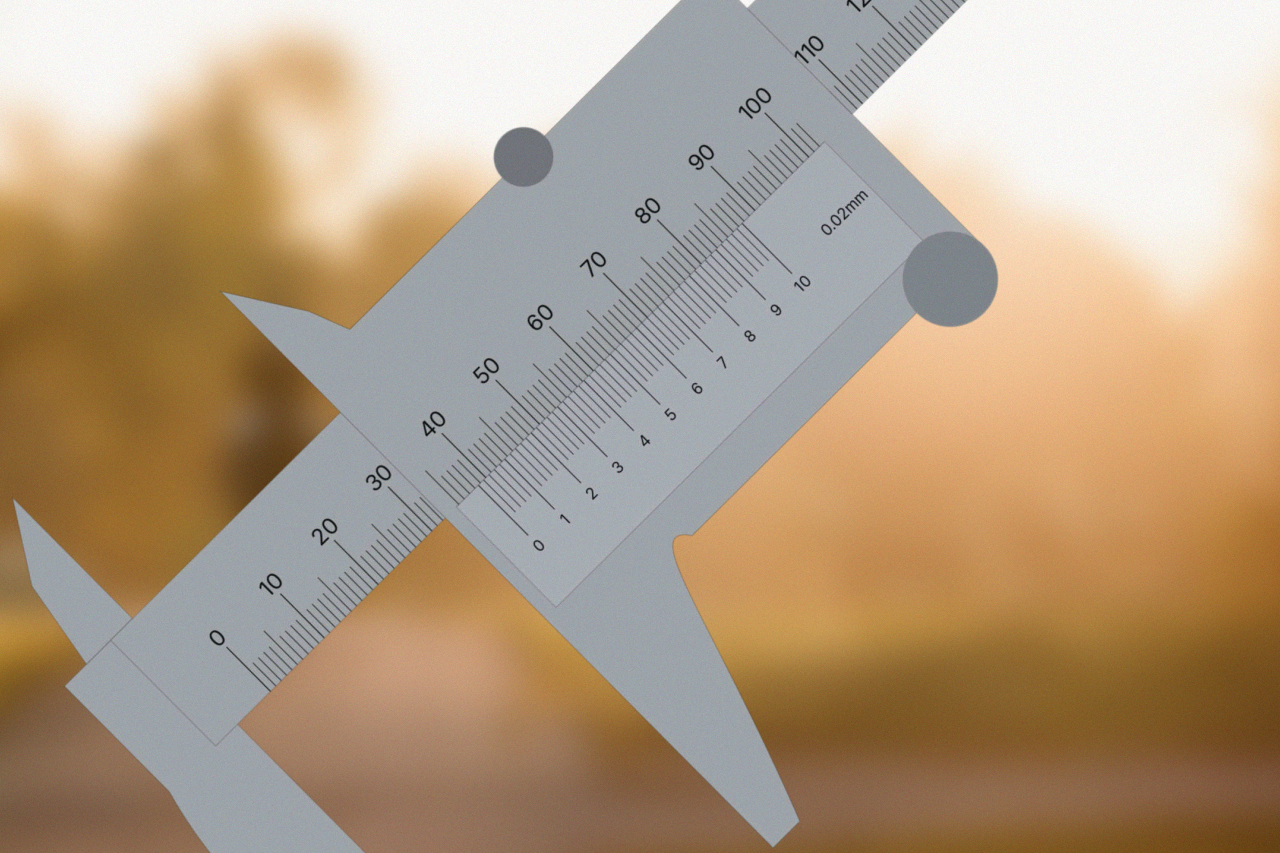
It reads 38.6; mm
